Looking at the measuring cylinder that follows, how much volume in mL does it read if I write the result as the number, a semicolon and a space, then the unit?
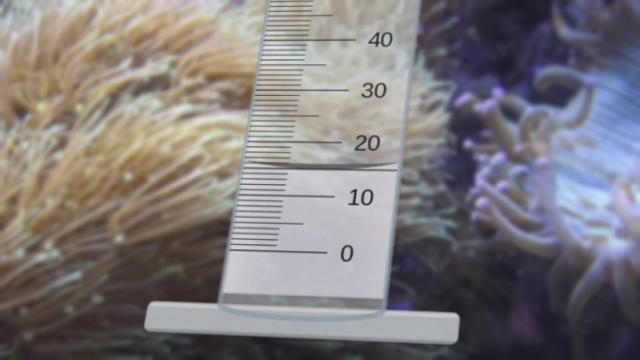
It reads 15; mL
